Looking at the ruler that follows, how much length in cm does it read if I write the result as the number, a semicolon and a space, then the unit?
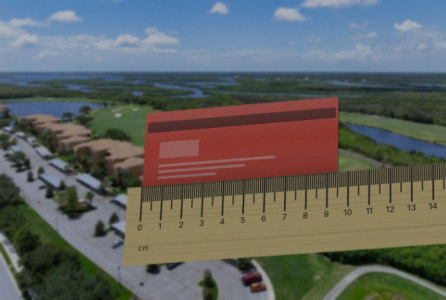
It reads 9.5; cm
